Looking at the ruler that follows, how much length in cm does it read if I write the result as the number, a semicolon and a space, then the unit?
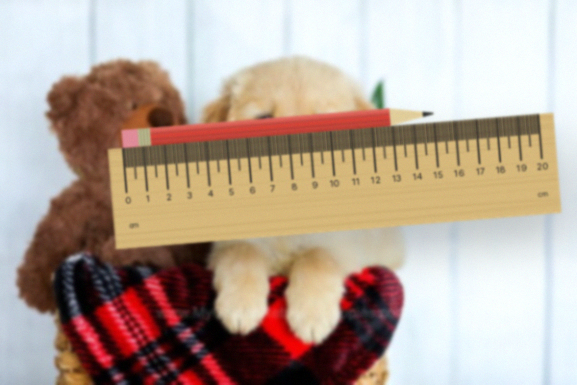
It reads 15; cm
